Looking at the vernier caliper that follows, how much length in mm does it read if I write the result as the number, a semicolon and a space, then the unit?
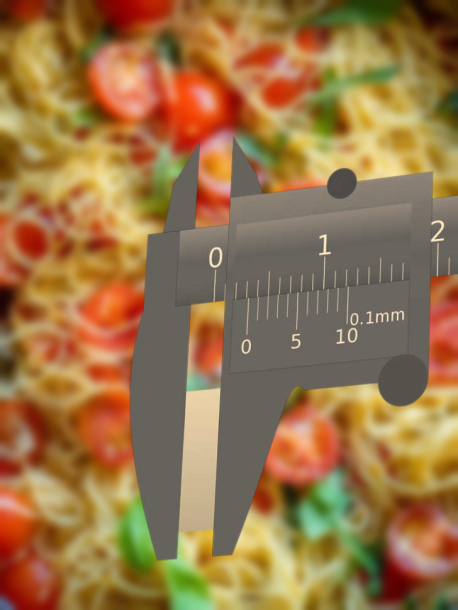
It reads 3.2; mm
